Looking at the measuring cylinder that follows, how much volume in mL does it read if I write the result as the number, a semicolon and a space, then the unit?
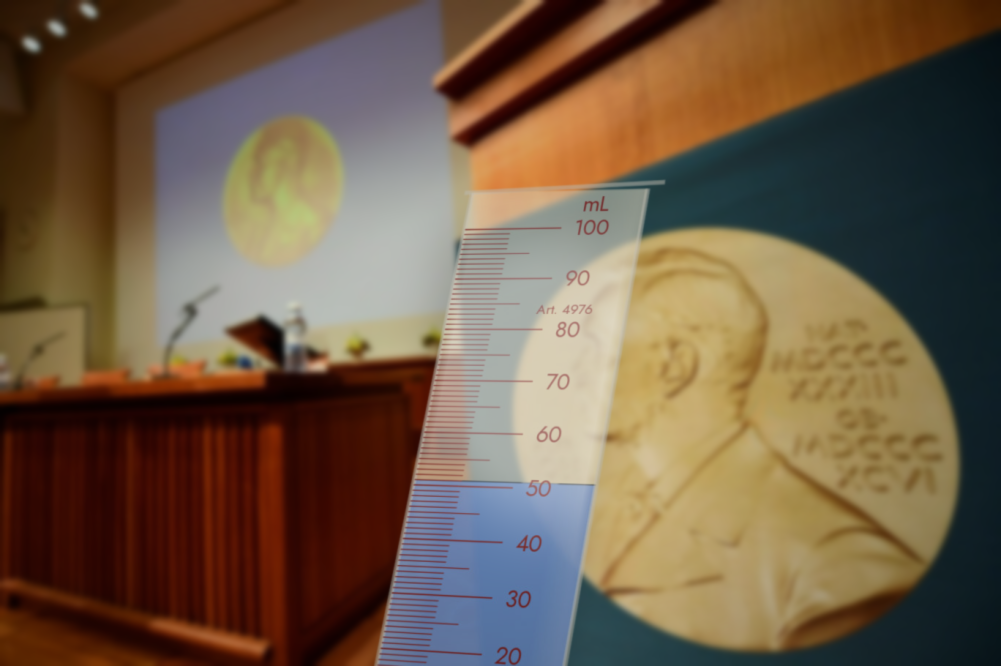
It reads 51; mL
